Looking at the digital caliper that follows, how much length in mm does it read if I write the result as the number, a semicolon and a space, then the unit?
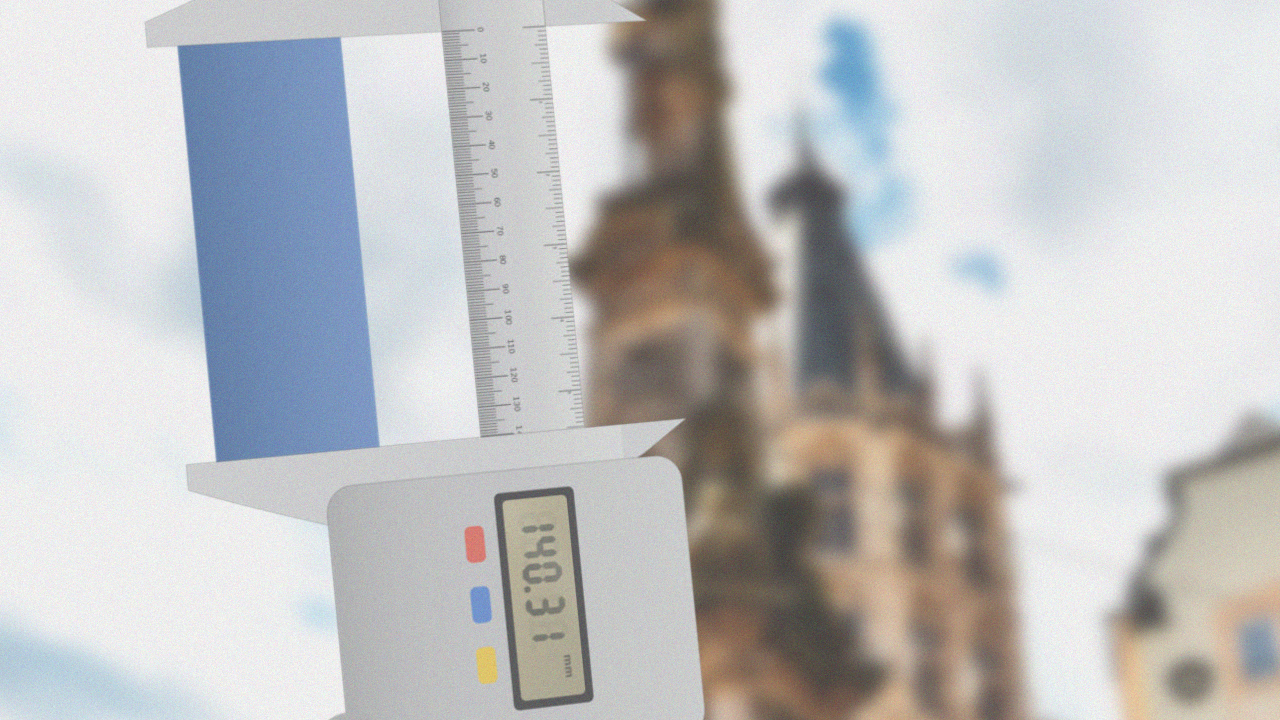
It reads 140.31; mm
